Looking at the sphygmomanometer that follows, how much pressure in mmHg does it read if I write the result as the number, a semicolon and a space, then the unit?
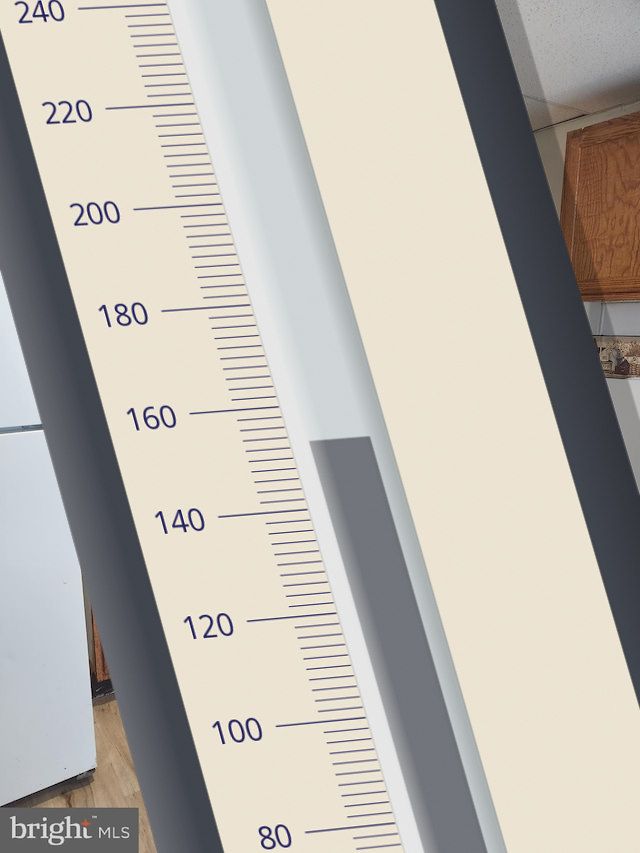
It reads 153; mmHg
